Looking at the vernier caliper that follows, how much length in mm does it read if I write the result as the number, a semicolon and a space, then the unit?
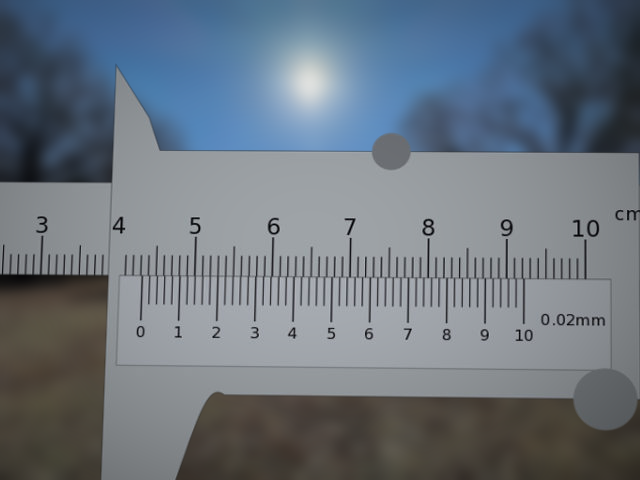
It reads 43.2; mm
